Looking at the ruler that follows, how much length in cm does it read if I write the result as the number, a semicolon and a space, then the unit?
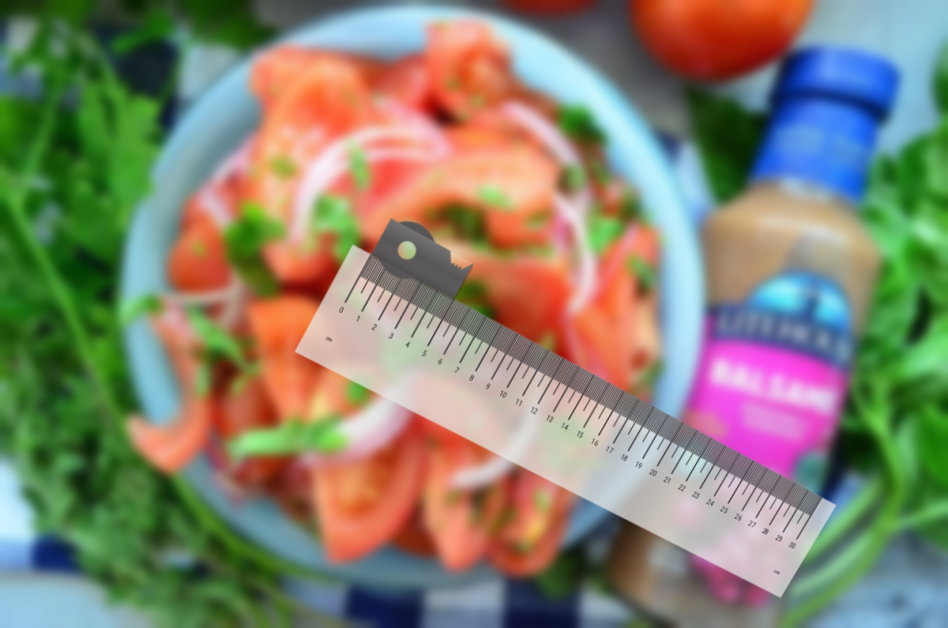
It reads 5; cm
